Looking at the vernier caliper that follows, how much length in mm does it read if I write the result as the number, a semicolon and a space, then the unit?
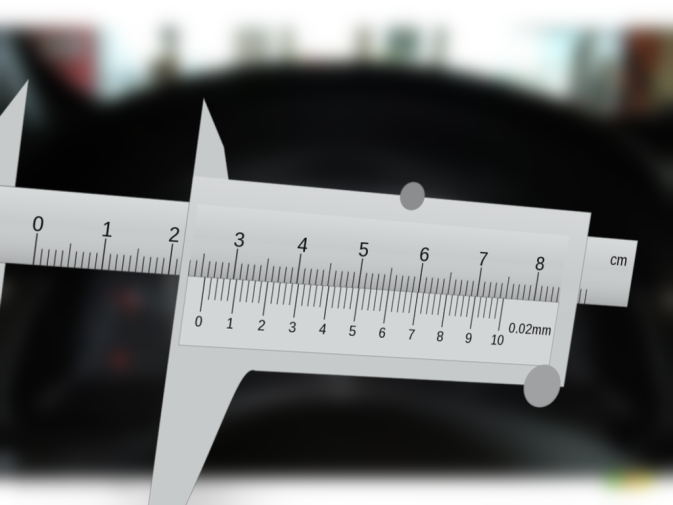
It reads 25.6; mm
